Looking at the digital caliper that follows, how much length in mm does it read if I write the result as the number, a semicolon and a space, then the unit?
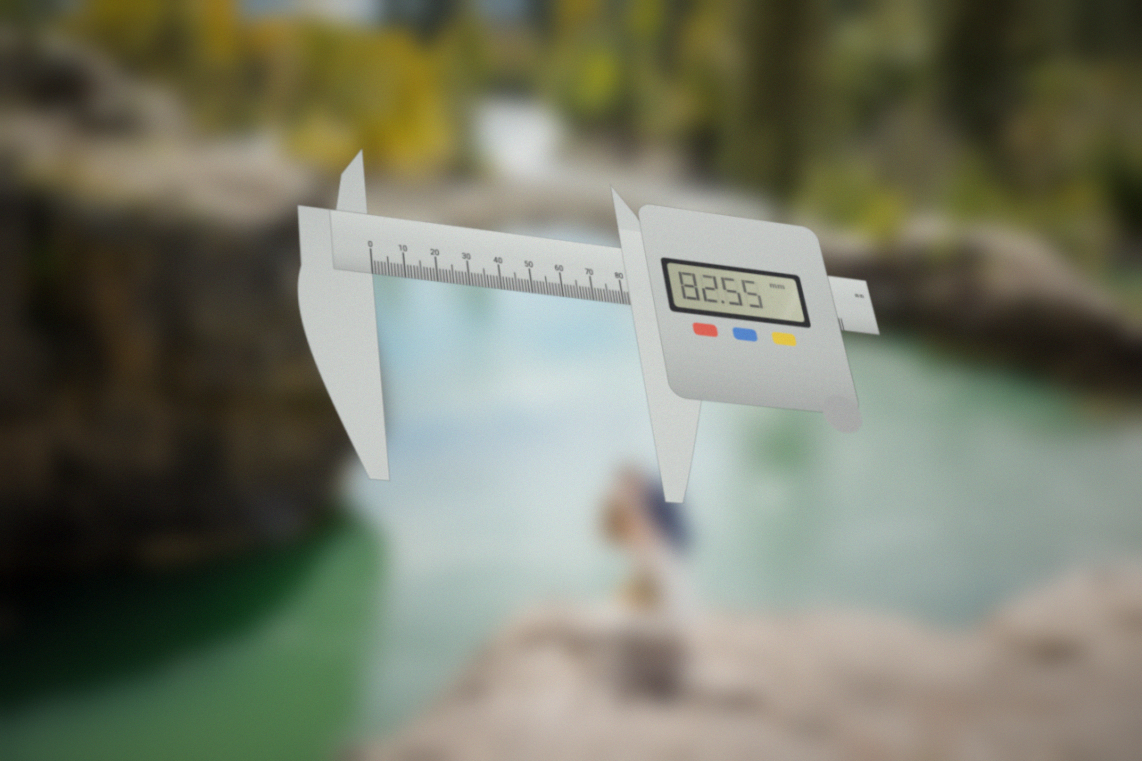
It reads 82.55; mm
